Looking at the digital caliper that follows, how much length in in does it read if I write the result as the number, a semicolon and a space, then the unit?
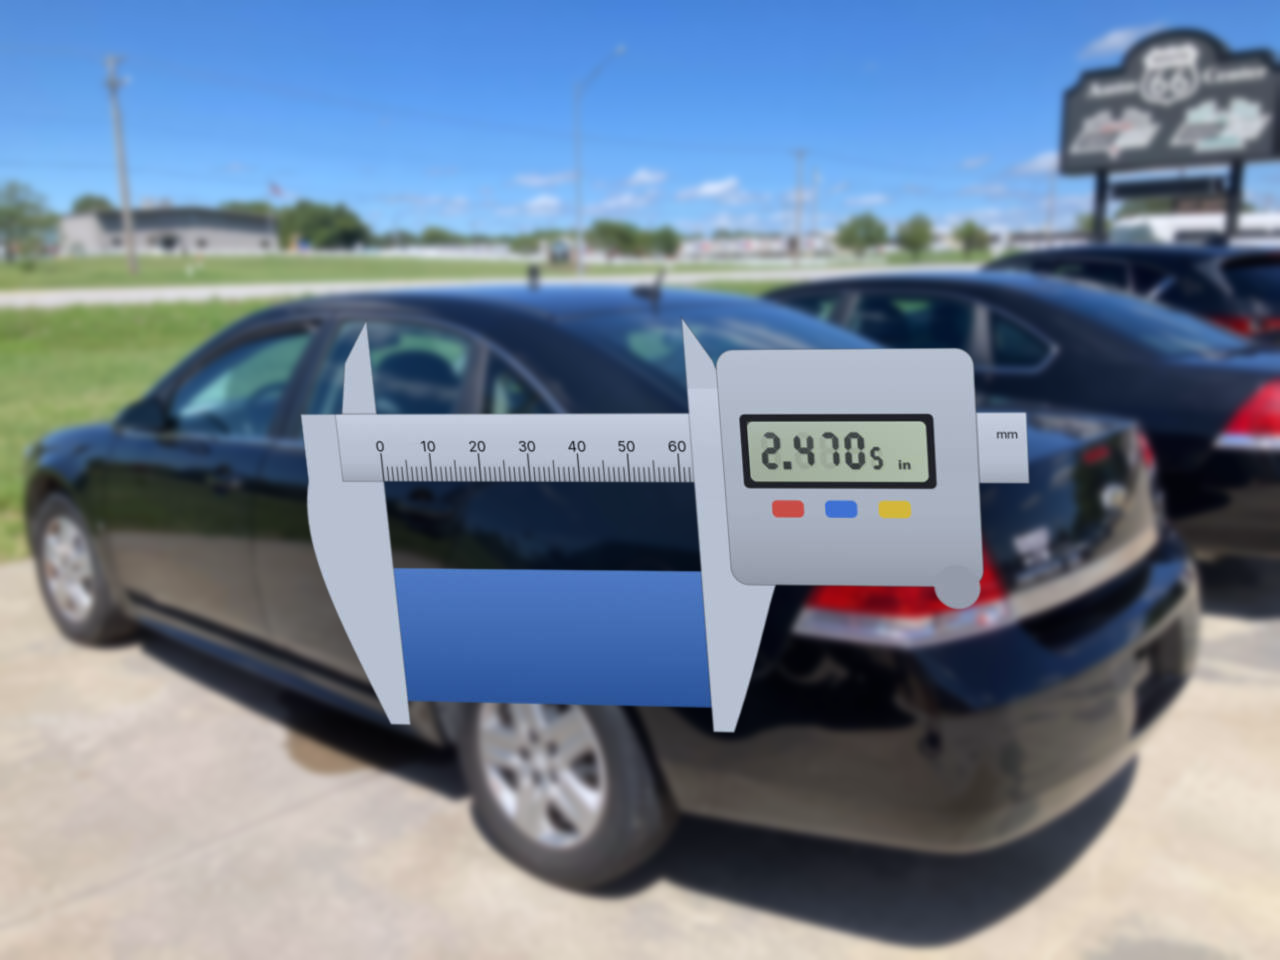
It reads 2.4705; in
